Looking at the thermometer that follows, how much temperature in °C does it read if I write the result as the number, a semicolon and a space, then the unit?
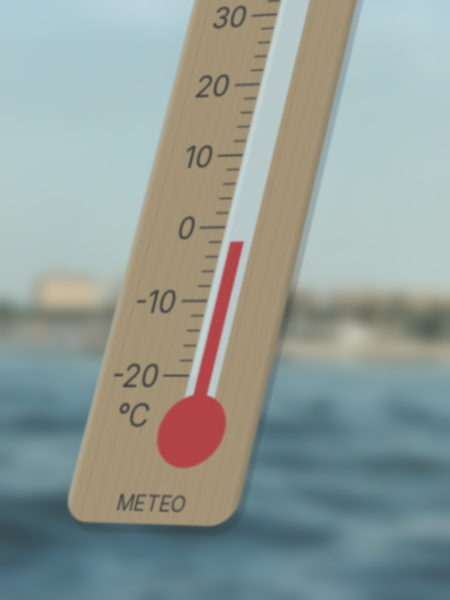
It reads -2; °C
